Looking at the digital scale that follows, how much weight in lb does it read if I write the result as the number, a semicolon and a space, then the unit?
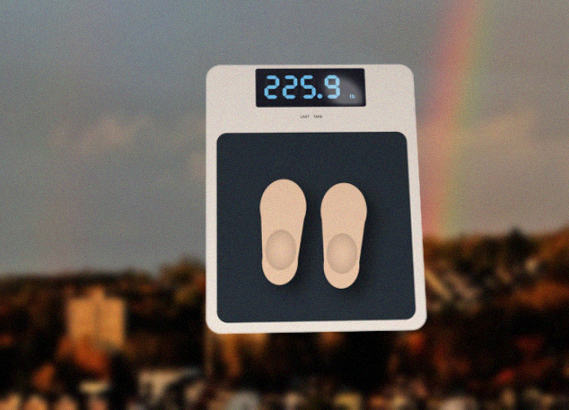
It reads 225.9; lb
